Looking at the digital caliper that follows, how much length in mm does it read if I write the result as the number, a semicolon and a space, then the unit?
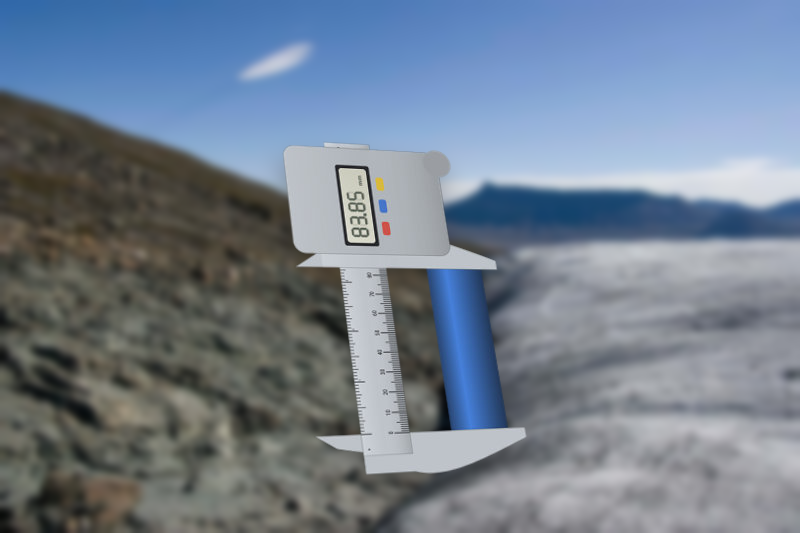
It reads 83.85; mm
